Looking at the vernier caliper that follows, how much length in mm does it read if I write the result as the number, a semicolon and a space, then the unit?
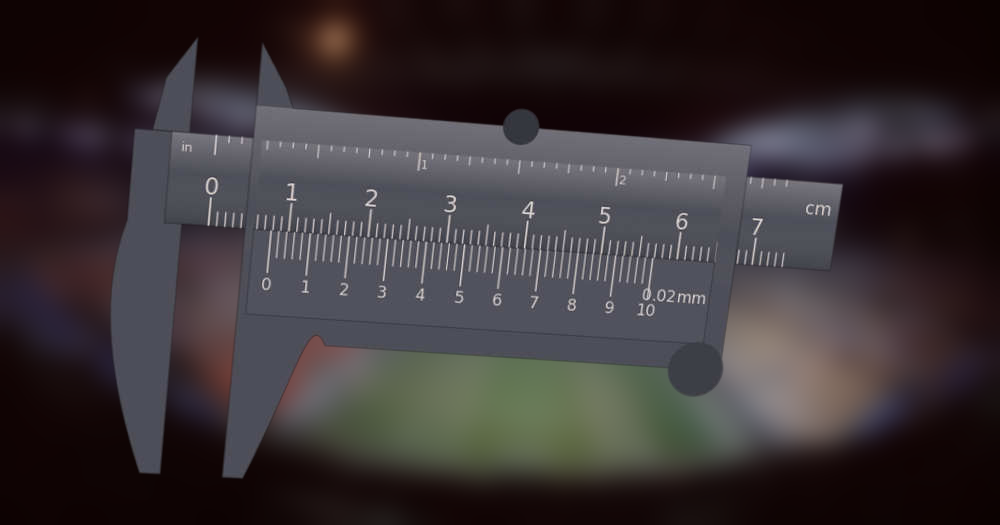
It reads 7.8; mm
